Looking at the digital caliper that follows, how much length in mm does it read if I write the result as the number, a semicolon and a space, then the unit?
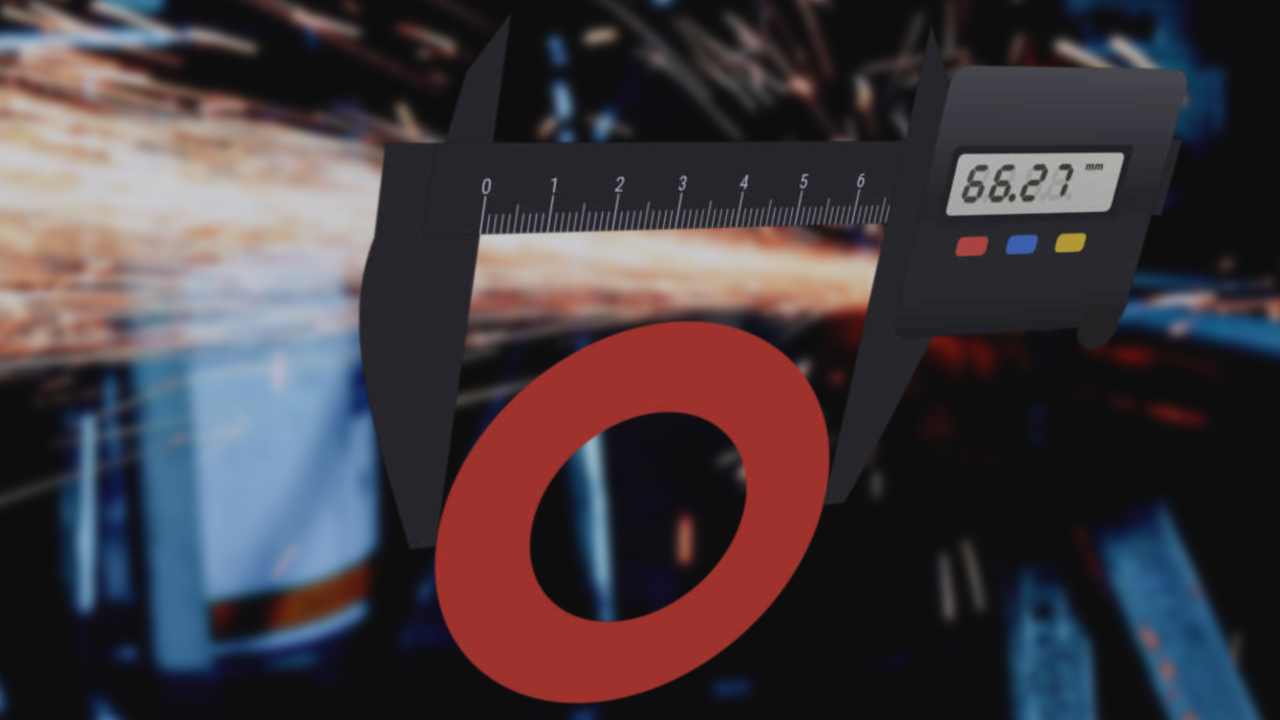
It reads 66.27; mm
